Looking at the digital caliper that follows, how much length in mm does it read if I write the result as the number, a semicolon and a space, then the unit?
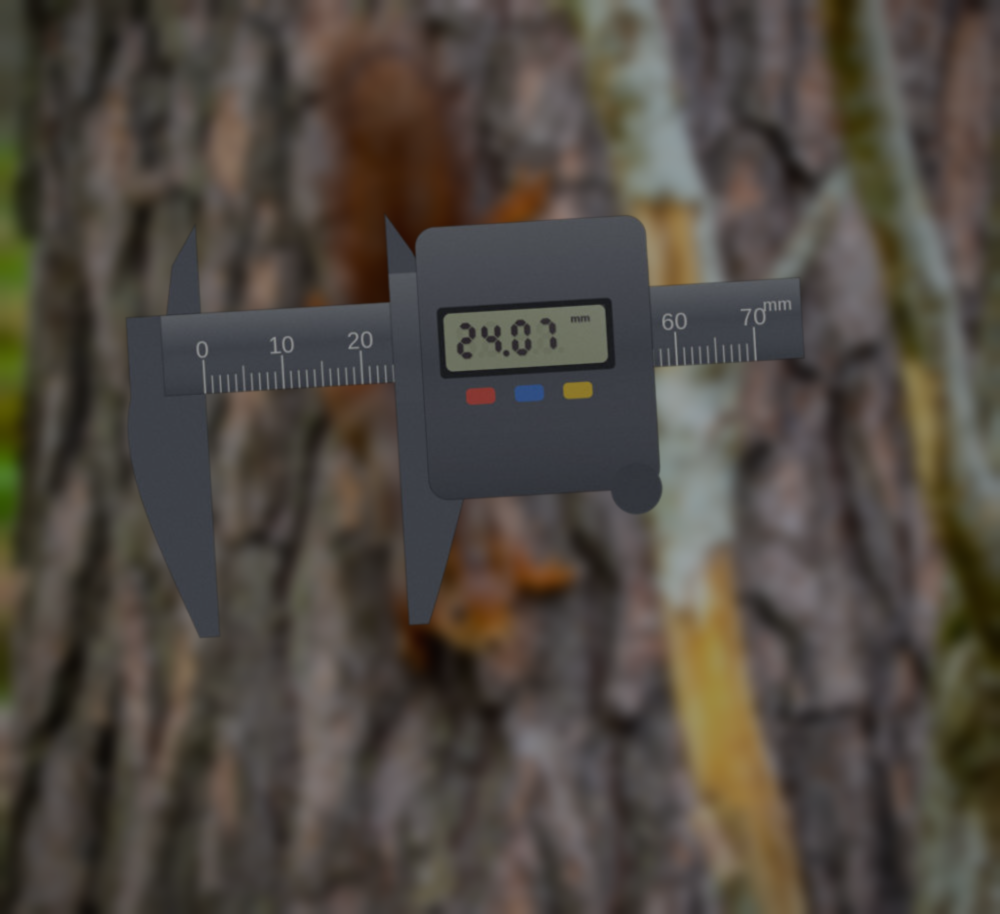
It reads 24.07; mm
